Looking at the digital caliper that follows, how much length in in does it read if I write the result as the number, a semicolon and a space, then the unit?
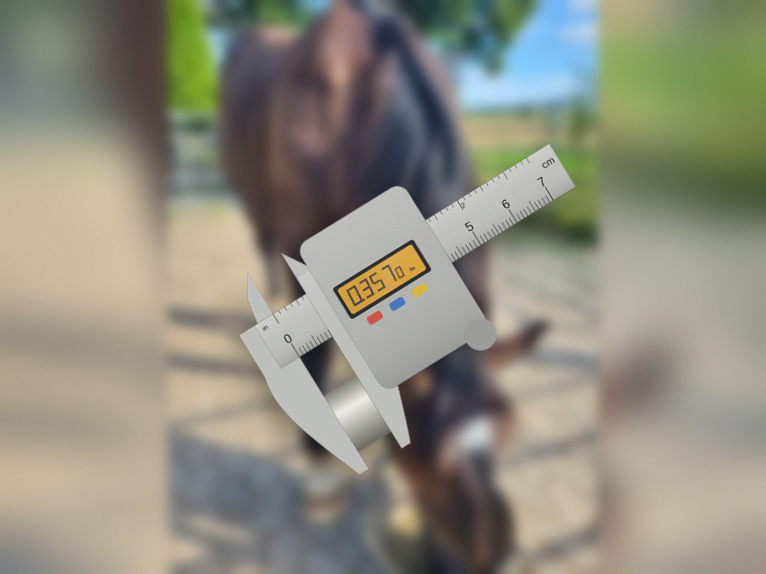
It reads 0.3570; in
